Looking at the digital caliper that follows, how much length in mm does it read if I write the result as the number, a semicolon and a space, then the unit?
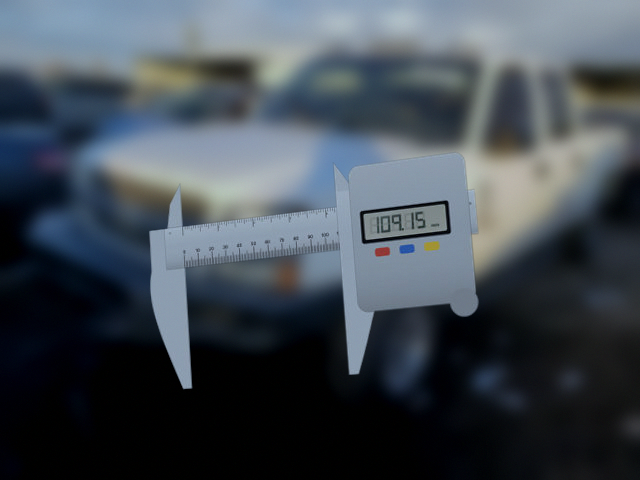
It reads 109.15; mm
